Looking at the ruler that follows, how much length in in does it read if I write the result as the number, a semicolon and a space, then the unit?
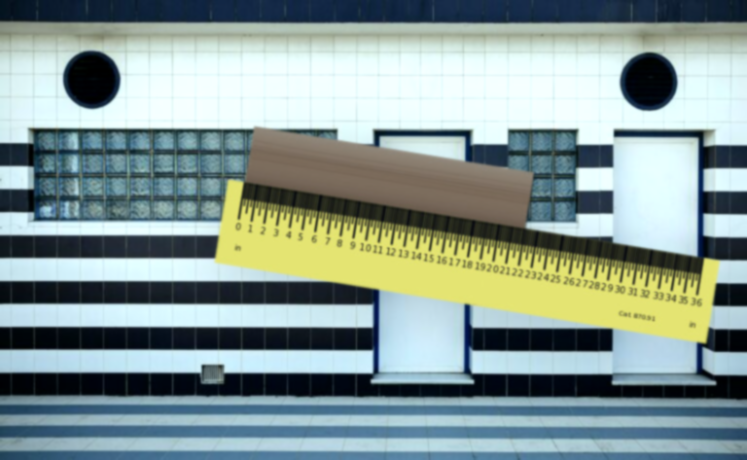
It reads 22; in
